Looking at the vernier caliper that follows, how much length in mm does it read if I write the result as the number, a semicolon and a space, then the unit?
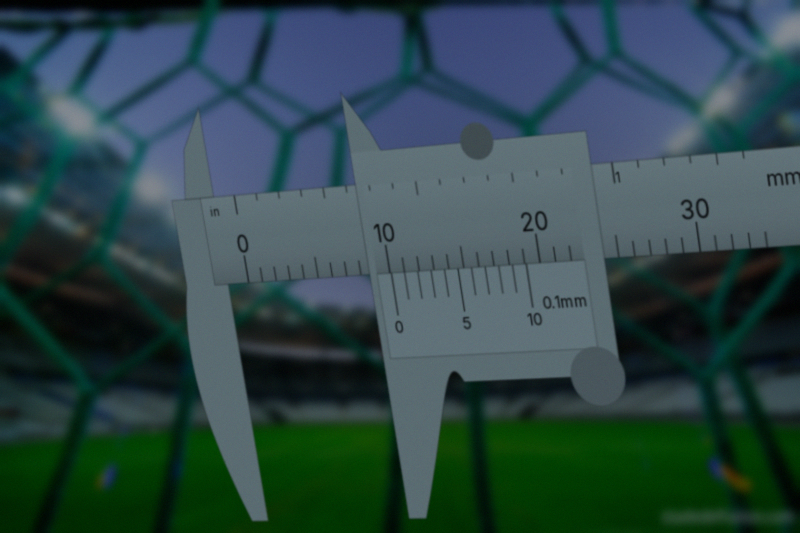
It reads 10.1; mm
